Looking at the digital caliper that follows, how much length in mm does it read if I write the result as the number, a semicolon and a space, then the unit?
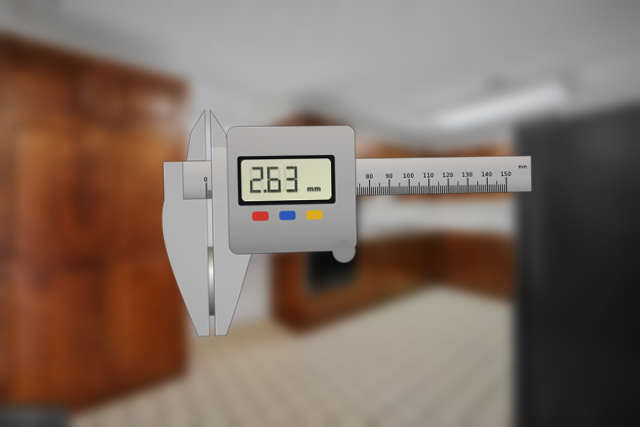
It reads 2.63; mm
